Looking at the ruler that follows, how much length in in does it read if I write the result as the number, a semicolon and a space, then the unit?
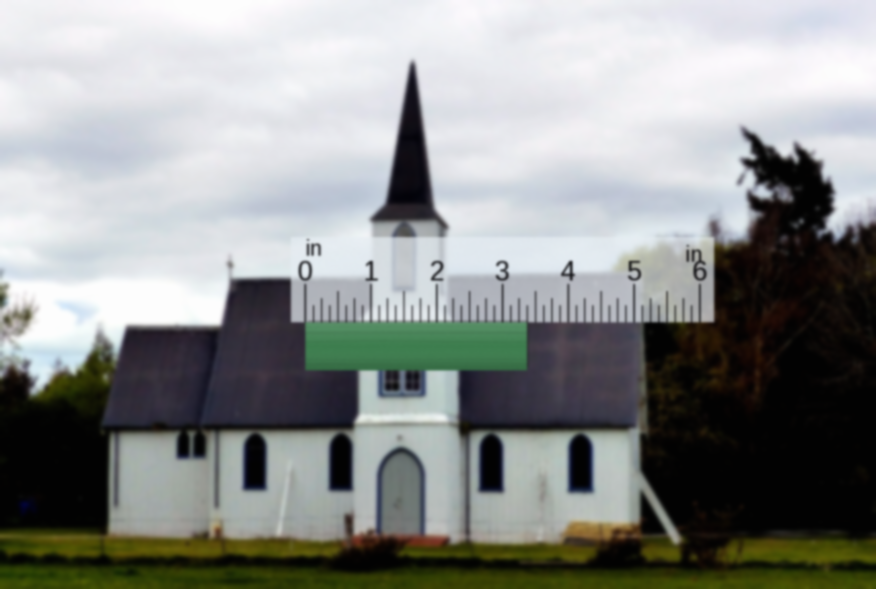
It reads 3.375; in
